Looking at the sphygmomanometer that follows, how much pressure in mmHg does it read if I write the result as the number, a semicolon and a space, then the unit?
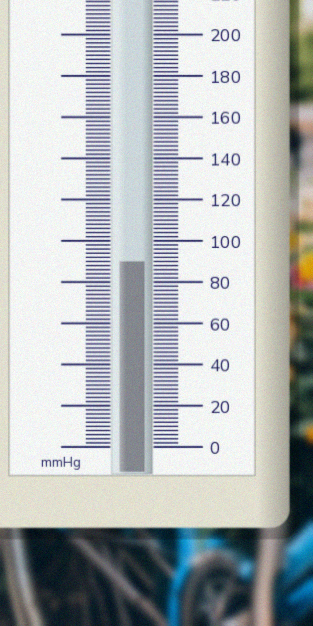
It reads 90; mmHg
